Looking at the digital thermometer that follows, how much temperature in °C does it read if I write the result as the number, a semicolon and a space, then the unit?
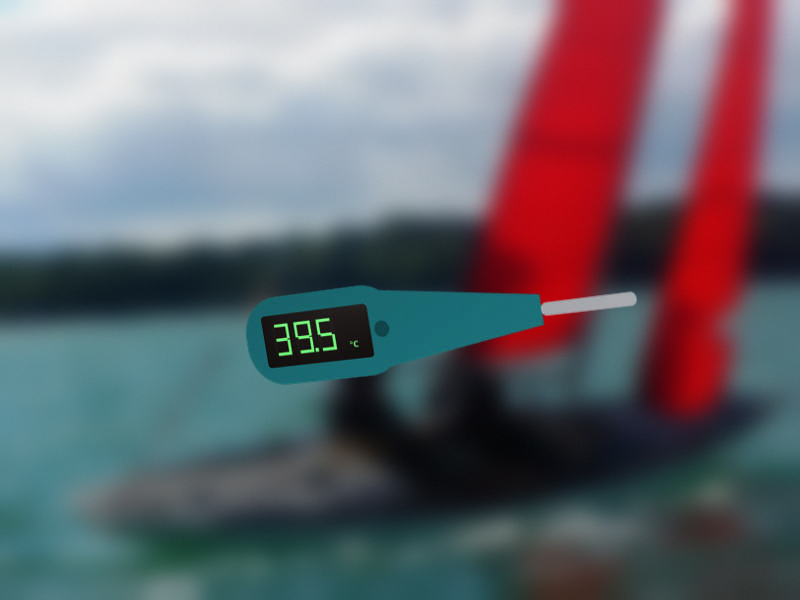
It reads 39.5; °C
